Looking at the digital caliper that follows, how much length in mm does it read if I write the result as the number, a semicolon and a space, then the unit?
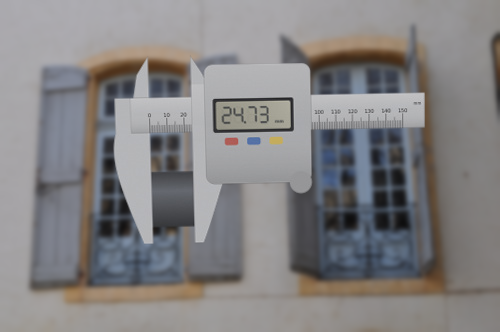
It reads 24.73; mm
